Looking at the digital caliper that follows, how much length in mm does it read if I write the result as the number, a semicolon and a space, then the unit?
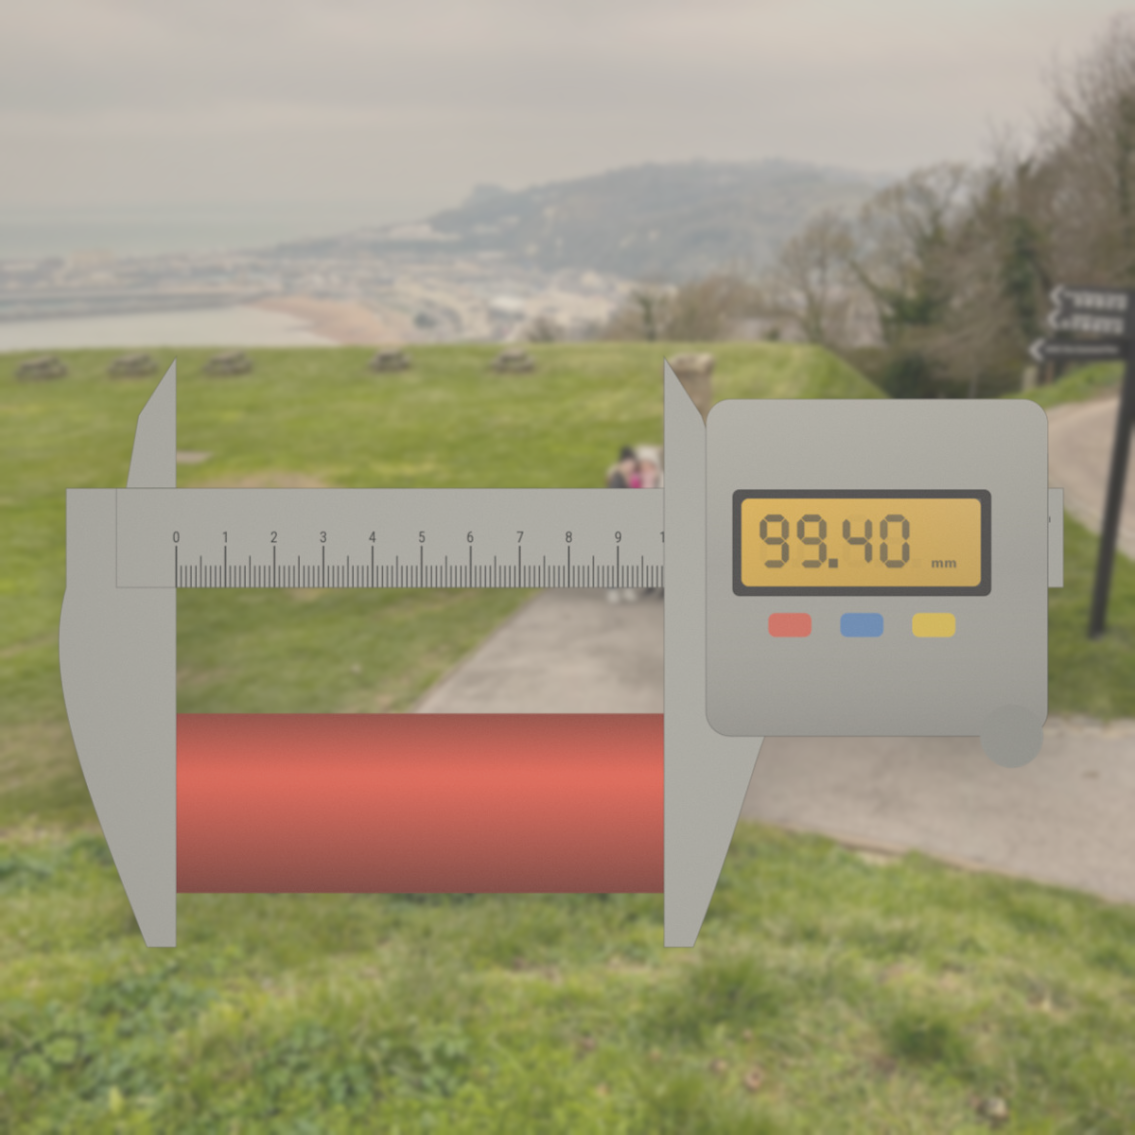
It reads 99.40; mm
